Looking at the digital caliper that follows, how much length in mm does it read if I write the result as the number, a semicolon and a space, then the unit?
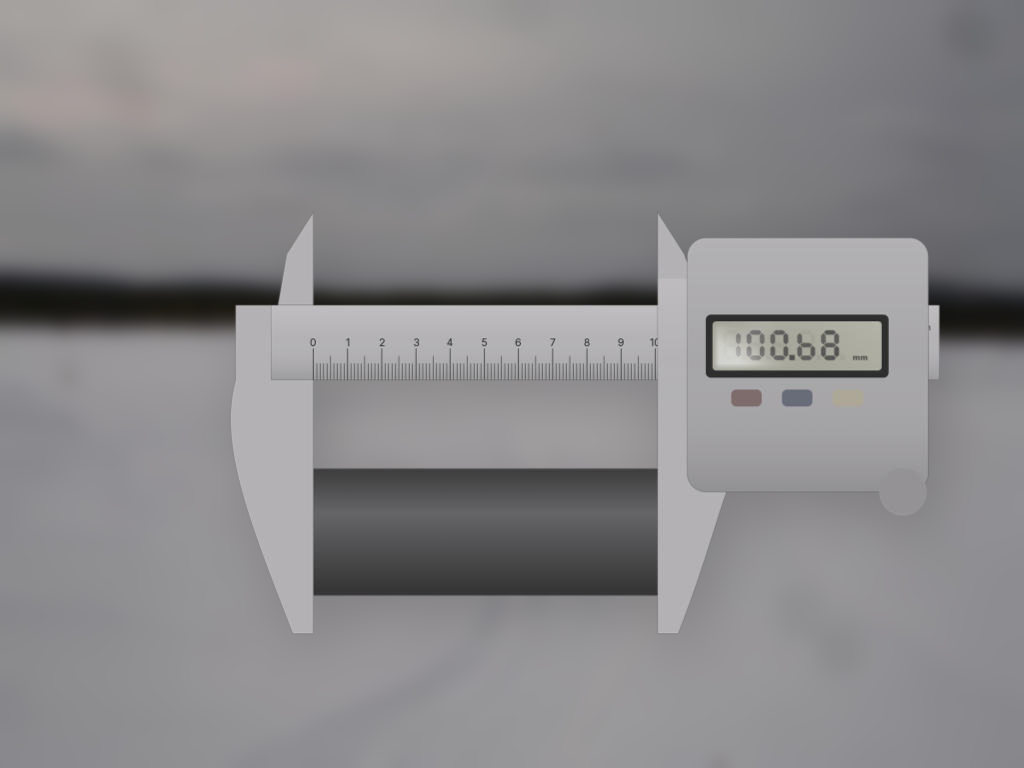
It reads 100.68; mm
